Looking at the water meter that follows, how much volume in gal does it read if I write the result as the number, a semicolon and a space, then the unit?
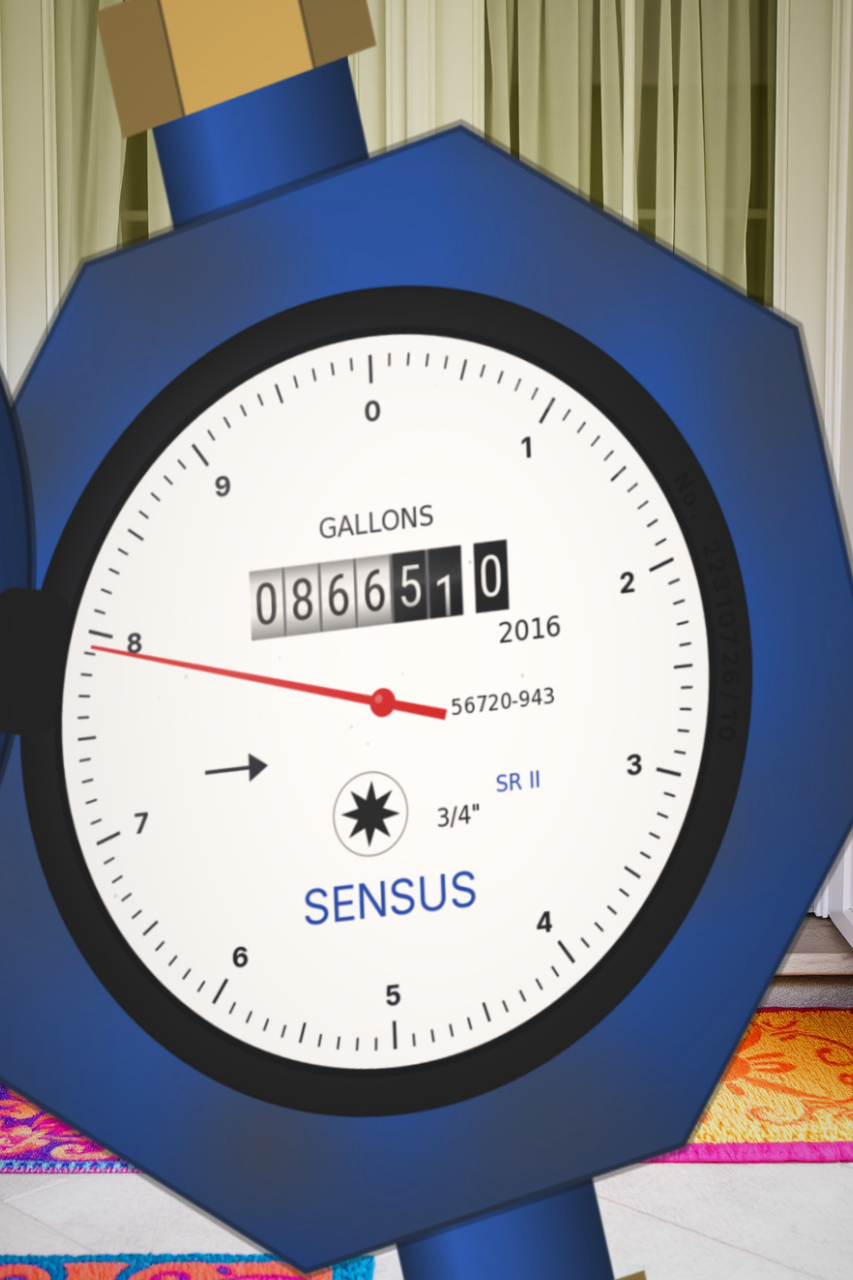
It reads 866507.9; gal
